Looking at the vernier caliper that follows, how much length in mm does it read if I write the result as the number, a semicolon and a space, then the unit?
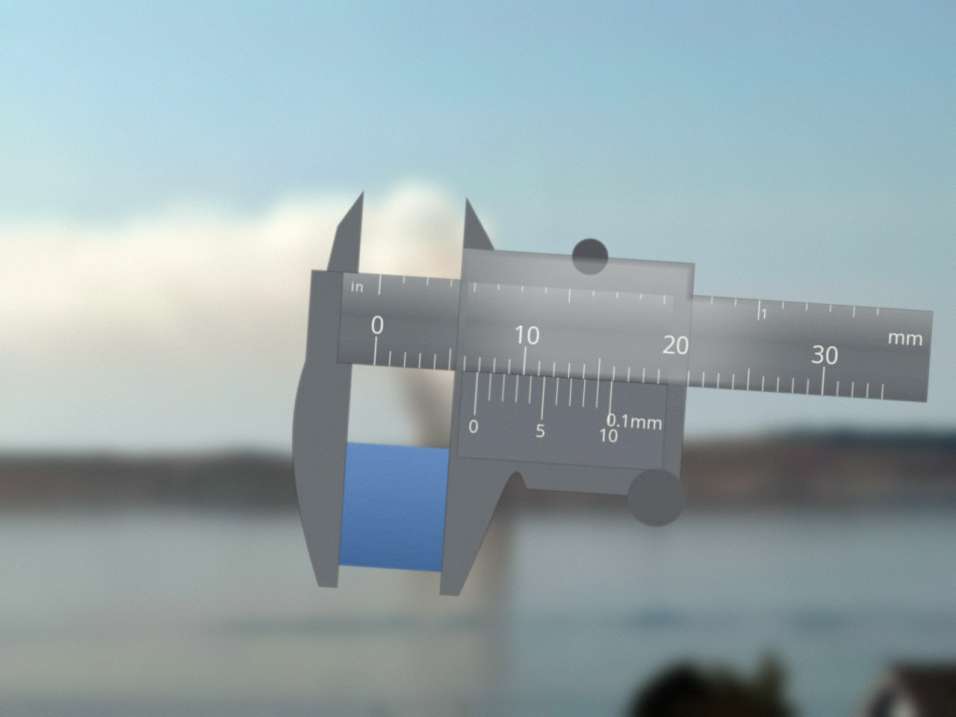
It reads 6.9; mm
